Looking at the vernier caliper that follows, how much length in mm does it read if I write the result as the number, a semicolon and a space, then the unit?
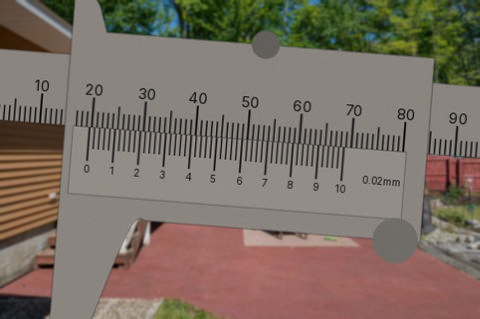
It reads 19.6; mm
